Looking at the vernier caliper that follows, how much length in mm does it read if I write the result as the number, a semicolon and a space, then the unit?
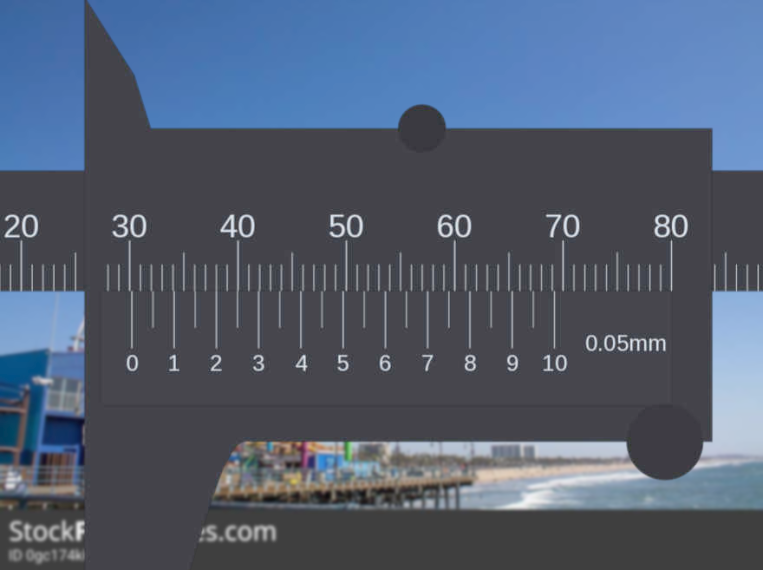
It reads 30.2; mm
